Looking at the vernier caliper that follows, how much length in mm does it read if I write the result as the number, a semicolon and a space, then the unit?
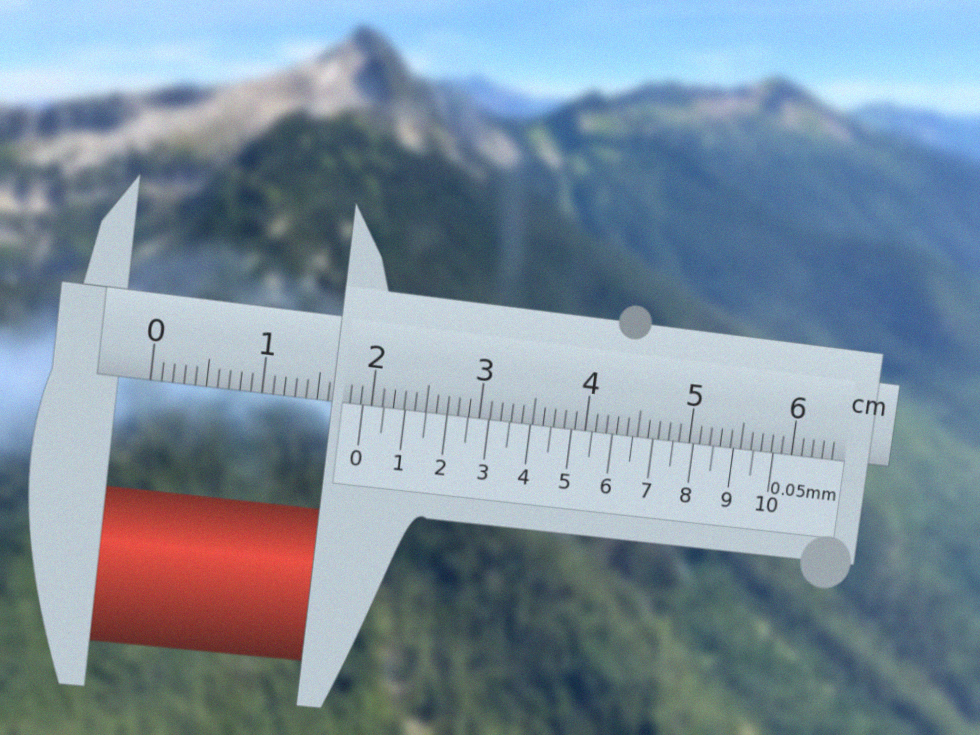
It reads 19.2; mm
